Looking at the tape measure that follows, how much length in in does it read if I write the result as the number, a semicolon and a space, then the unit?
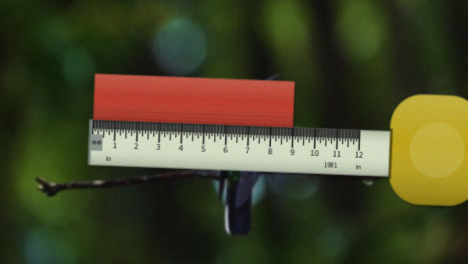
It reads 9; in
